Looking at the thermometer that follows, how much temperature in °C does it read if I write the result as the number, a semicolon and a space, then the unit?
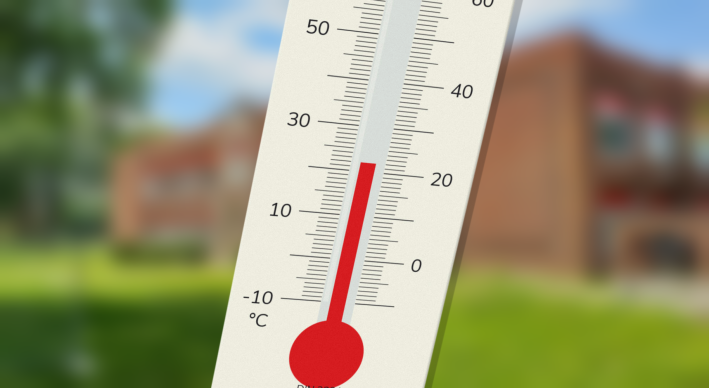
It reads 22; °C
